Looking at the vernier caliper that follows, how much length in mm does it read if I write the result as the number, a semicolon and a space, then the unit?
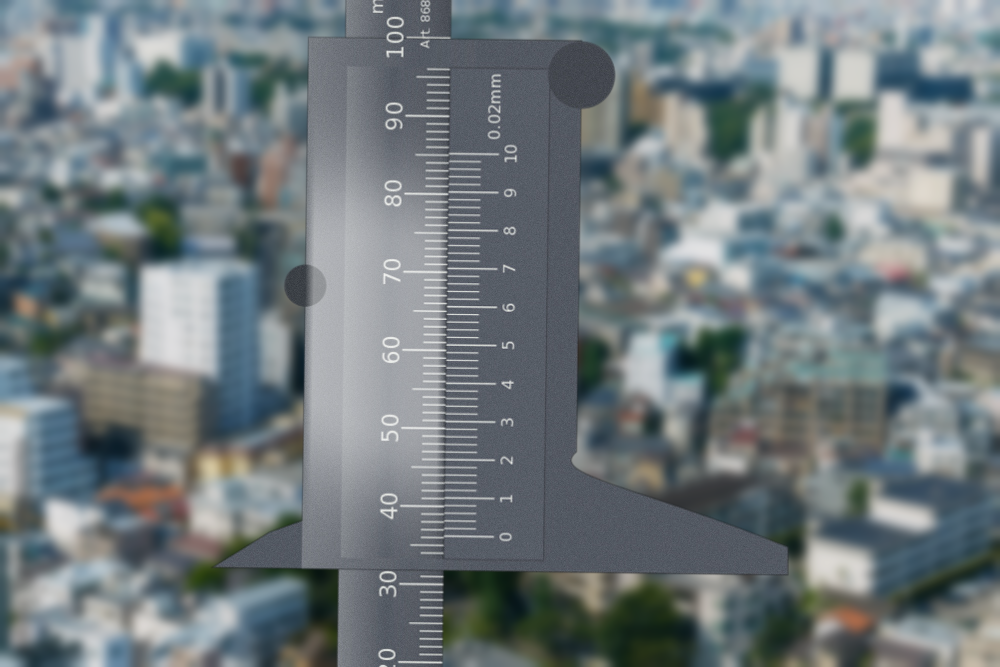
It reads 36.2; mm
